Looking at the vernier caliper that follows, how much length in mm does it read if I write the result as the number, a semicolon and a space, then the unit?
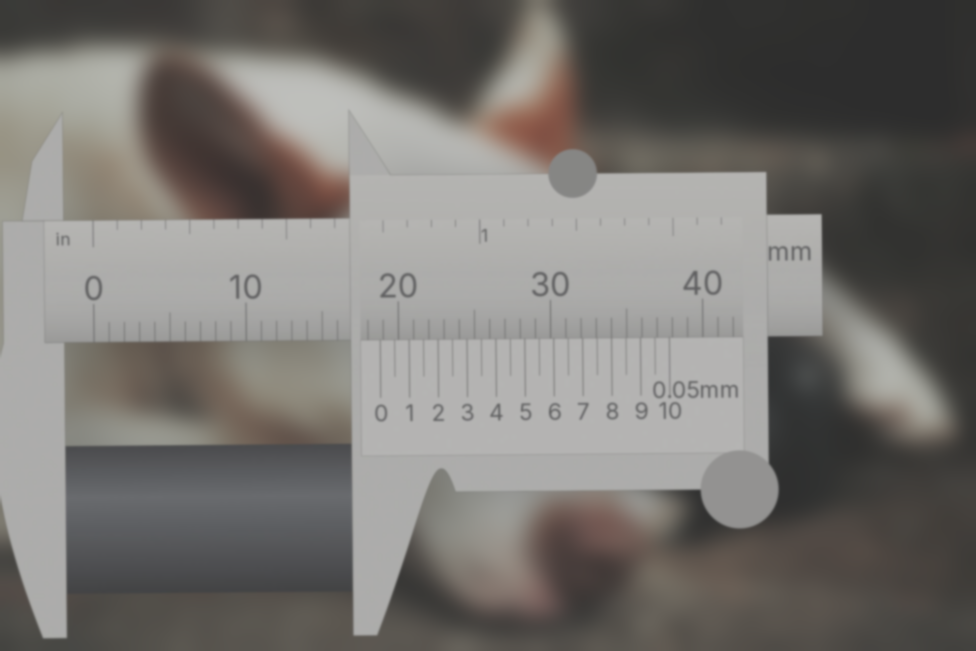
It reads 18.8; mm
